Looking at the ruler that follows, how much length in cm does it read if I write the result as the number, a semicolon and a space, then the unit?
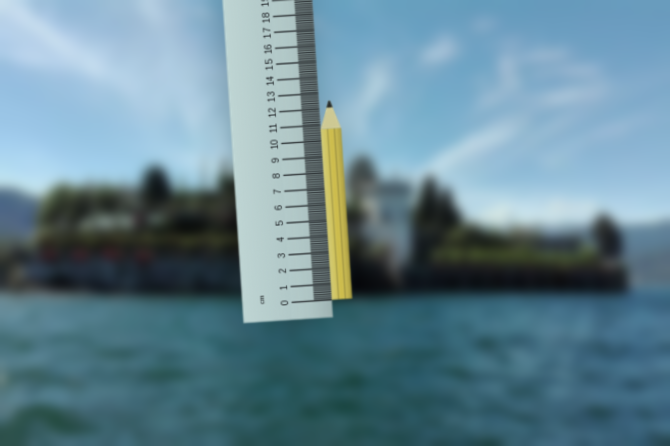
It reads 12.5; cm
